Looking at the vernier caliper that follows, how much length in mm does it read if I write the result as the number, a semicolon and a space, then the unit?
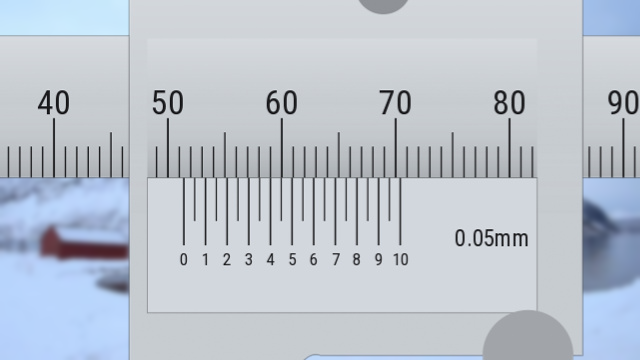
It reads 51.4; mm
